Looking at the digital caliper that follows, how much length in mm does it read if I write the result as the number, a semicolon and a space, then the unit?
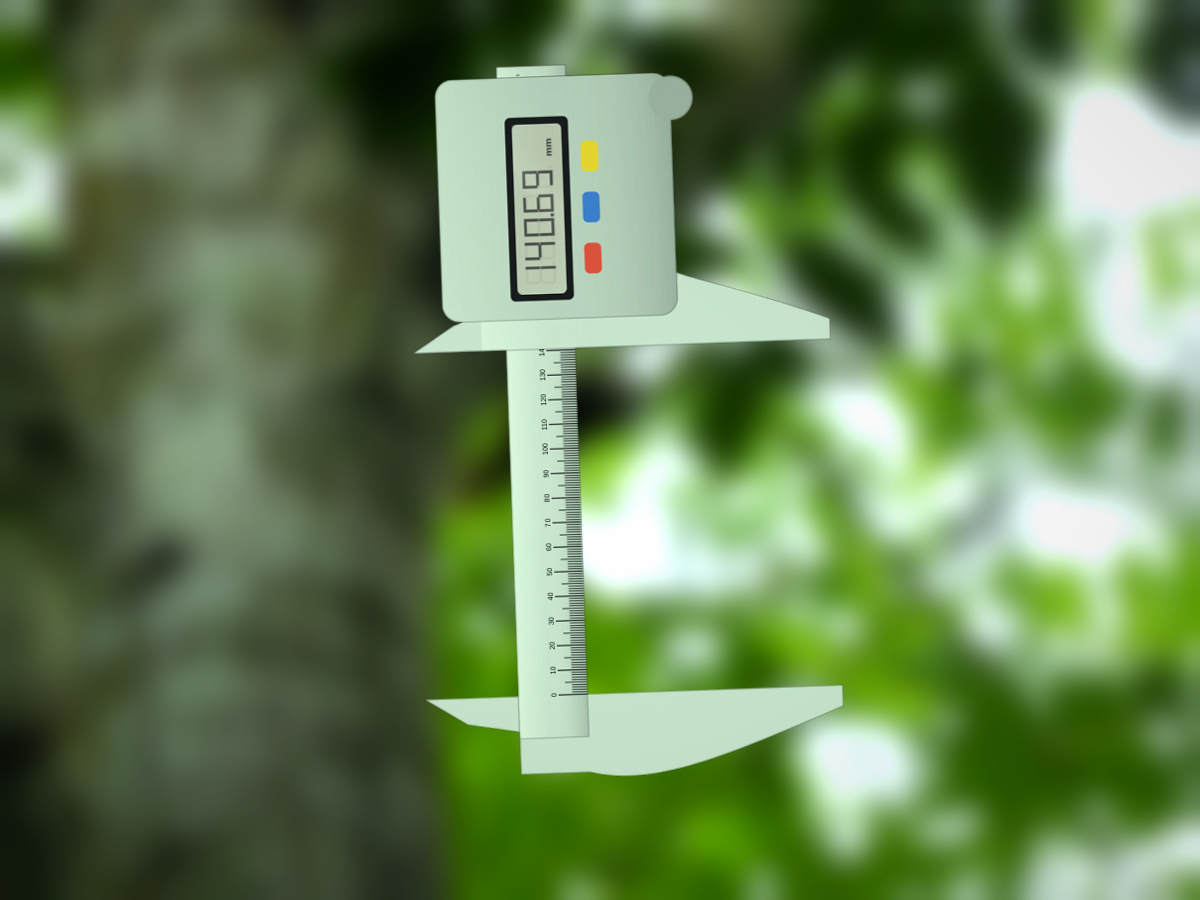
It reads 140.69; mm
